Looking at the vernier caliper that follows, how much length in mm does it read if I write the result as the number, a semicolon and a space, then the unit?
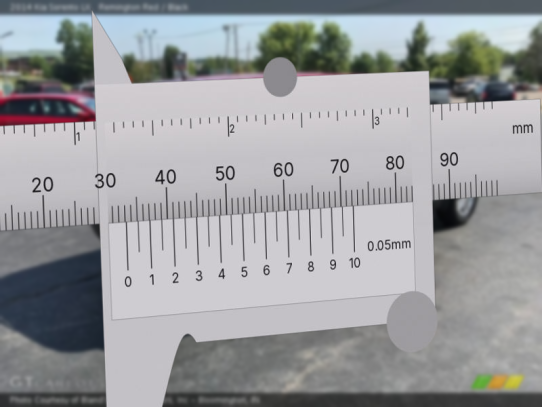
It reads 33.2; mm
